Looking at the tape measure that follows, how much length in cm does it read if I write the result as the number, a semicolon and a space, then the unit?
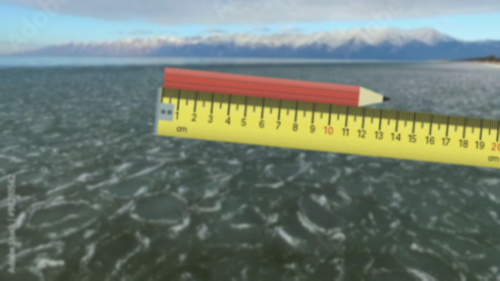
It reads 13.5; cm
